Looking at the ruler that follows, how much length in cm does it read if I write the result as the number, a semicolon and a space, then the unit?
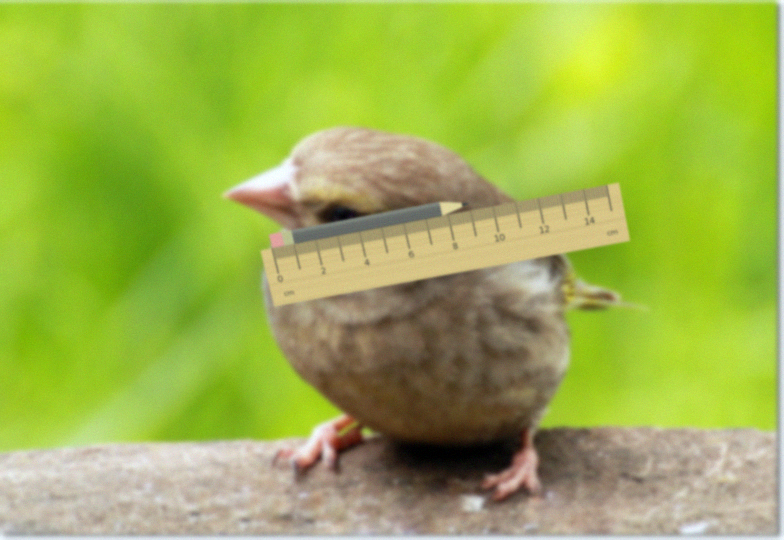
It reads 9; cm
